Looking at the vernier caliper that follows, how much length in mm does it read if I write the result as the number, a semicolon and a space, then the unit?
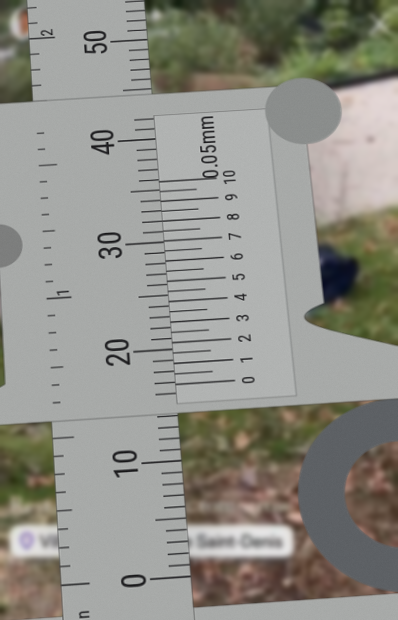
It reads 16.8; mm
